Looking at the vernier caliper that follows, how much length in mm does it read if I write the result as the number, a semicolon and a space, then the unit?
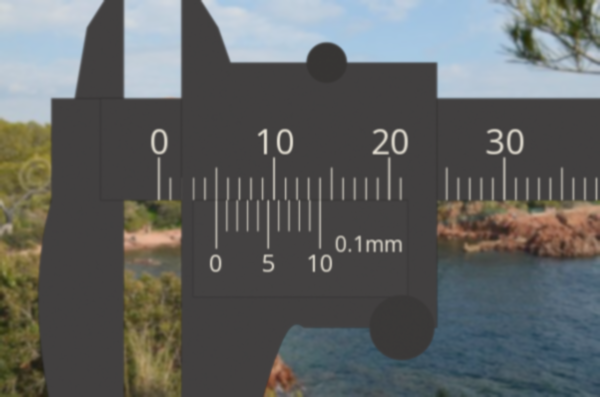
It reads 5.0; mm
